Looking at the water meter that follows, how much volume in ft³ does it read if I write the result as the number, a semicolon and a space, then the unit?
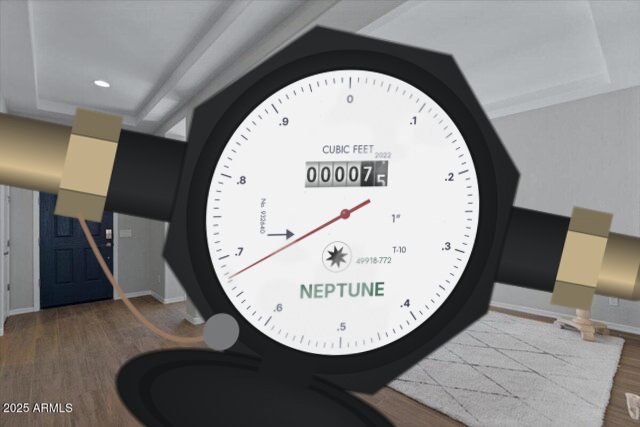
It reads 74.67; ft³
